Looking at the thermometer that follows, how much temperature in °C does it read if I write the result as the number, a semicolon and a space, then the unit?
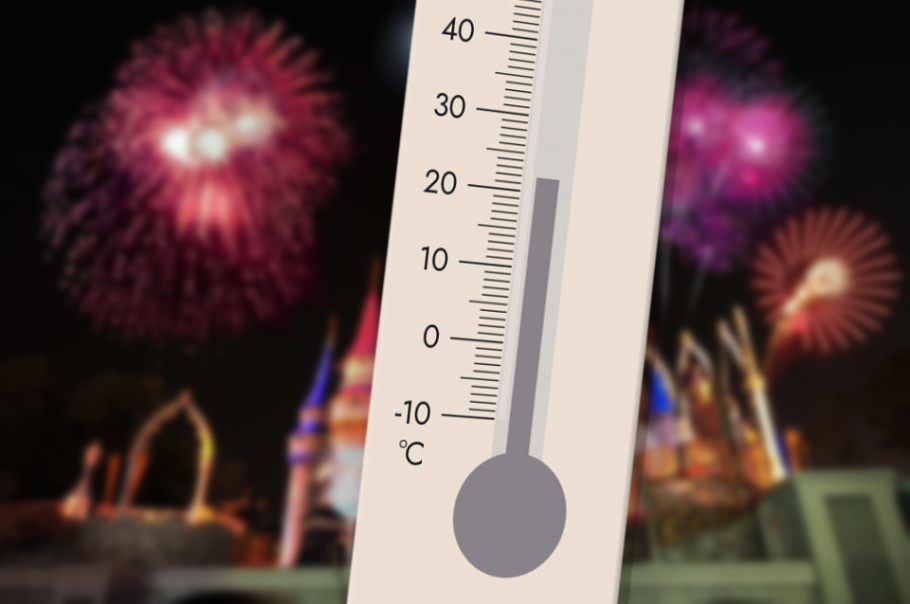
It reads 22; °C
